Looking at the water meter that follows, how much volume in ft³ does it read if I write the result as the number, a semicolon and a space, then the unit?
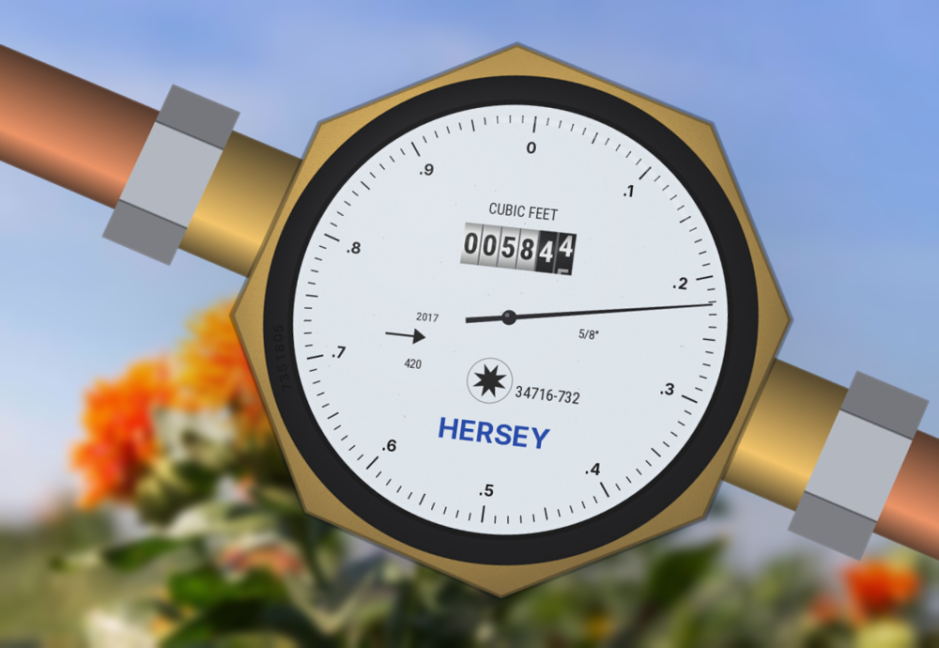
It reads 5844.22; ft³
